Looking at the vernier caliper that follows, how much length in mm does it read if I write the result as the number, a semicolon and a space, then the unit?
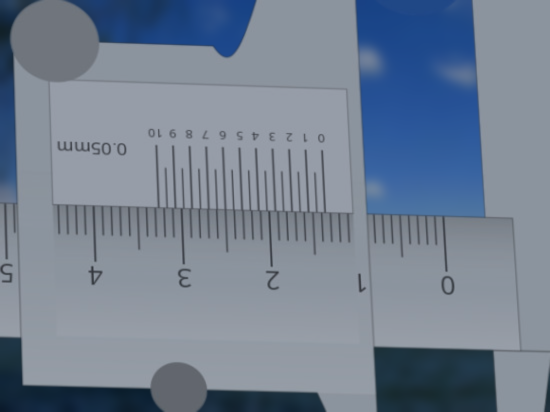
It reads 13.6; mm
